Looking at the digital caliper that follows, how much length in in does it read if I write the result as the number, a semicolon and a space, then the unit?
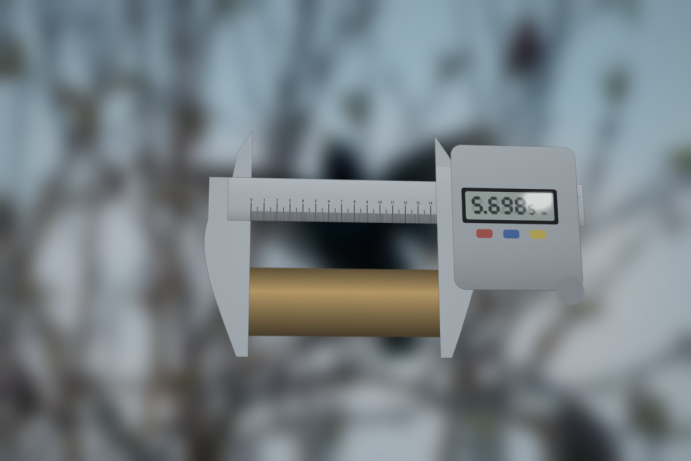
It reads 5.6985; in
